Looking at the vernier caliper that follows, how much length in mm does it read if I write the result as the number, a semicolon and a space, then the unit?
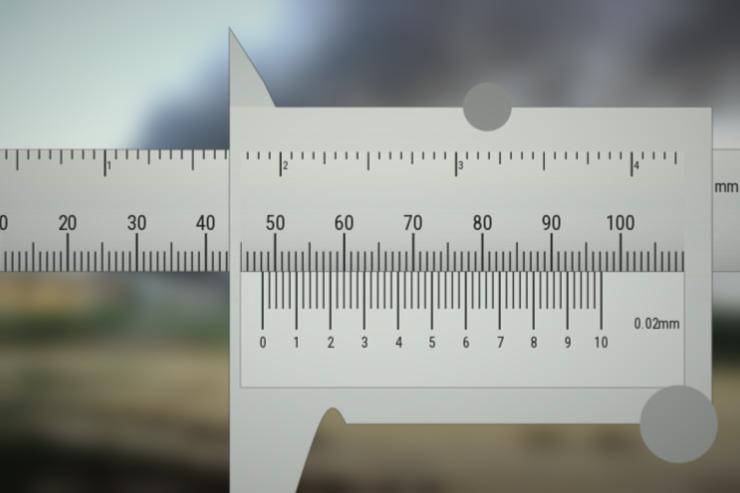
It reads 48.2; mm
